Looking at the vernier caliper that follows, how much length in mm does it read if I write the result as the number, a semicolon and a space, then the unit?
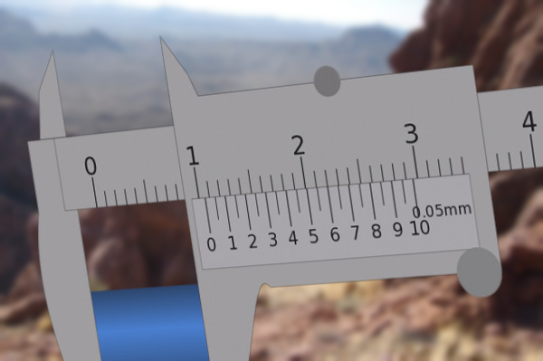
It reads 10.6; mm
